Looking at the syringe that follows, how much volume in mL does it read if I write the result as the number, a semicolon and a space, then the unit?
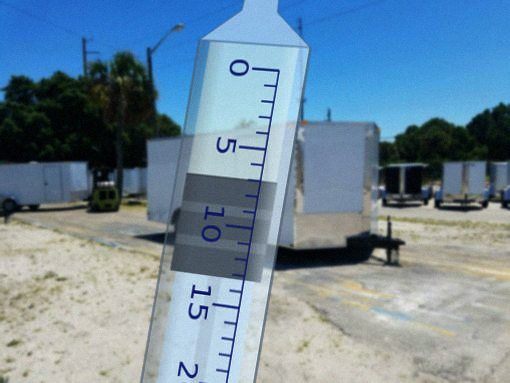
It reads 7; mL
